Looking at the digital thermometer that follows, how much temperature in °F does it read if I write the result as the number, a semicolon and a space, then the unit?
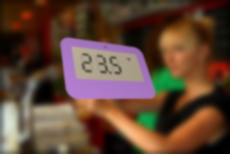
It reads 23.5; °F
